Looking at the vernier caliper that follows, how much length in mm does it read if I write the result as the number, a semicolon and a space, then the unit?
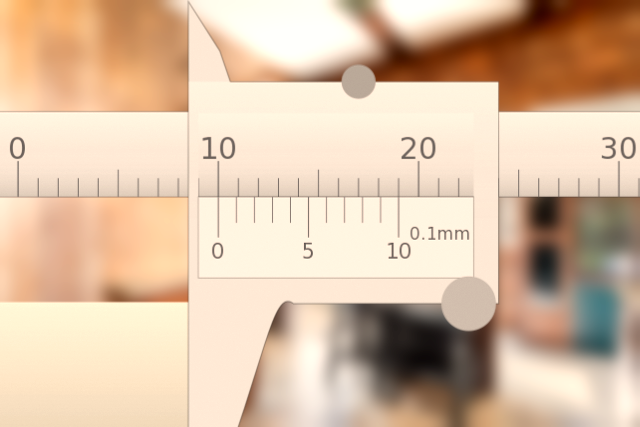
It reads 10.0; mm
